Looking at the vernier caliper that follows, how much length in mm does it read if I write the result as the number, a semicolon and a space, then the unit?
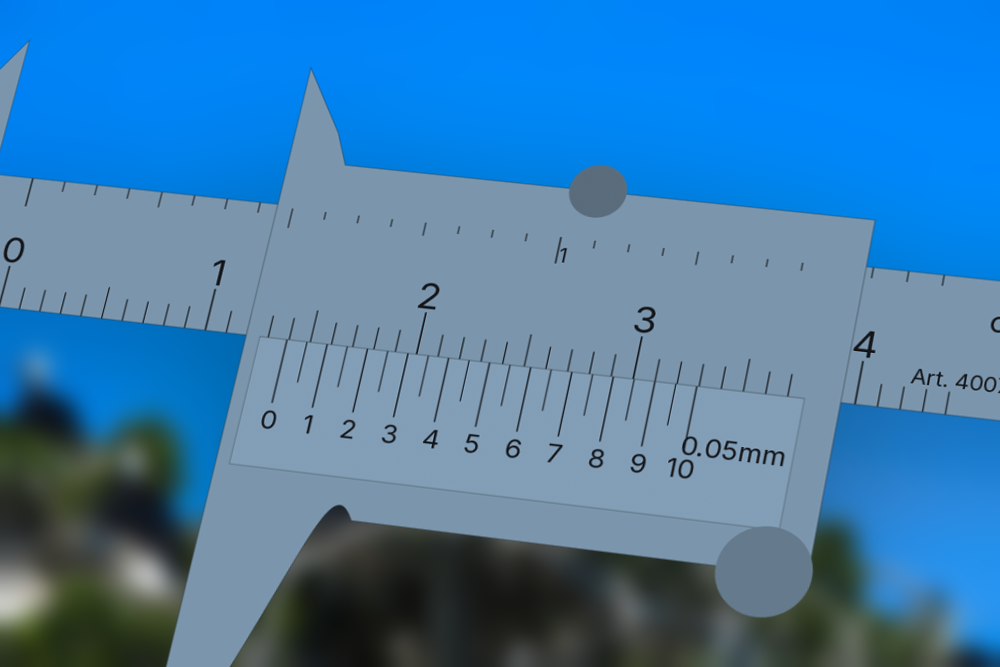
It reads 13.9; mm
